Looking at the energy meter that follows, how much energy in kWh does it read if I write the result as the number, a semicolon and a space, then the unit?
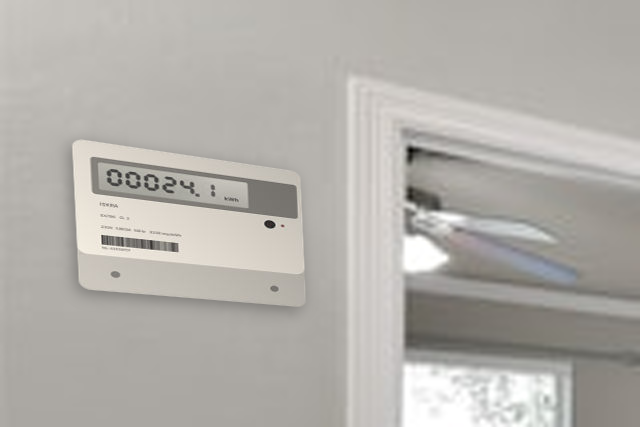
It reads 24.1; kWh
